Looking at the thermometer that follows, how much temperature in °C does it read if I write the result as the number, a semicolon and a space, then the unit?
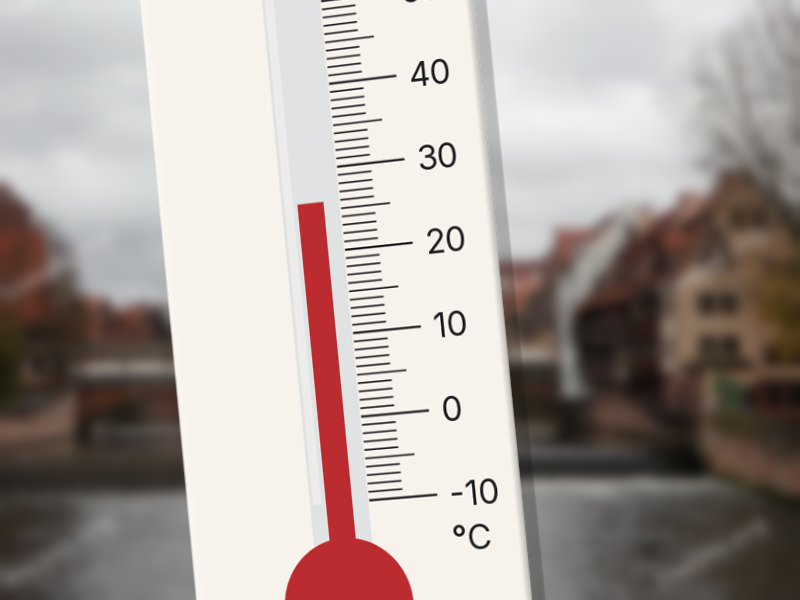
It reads 26; °C
